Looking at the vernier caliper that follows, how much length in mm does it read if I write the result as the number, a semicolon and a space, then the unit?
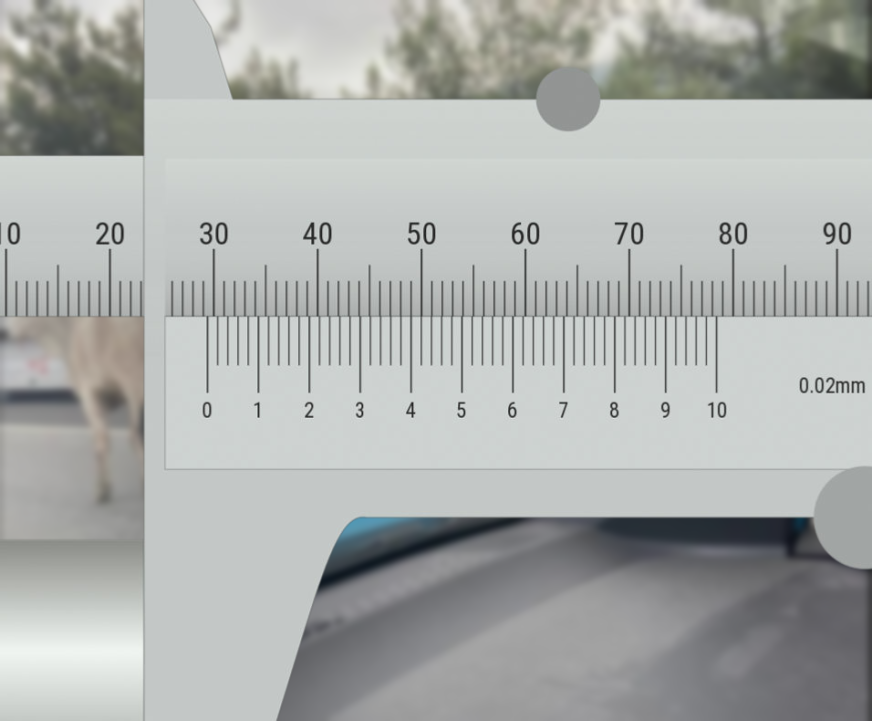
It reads 29.4; mm
